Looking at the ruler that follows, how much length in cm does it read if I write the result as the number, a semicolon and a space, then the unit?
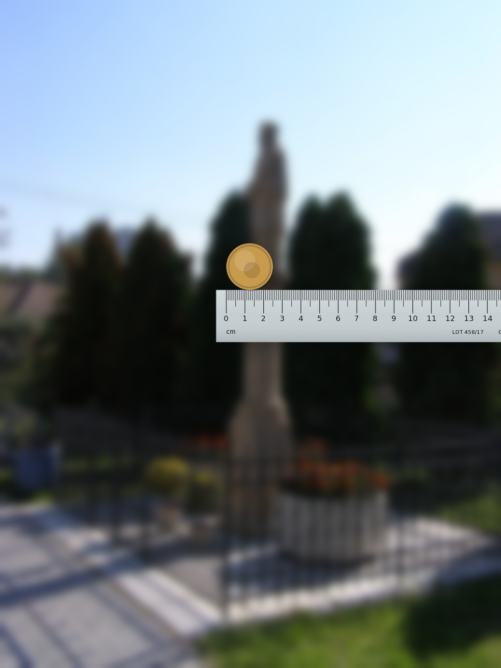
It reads 2.5; cm
